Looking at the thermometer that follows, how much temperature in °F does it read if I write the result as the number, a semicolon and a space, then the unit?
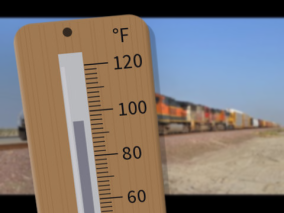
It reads 96; °F
